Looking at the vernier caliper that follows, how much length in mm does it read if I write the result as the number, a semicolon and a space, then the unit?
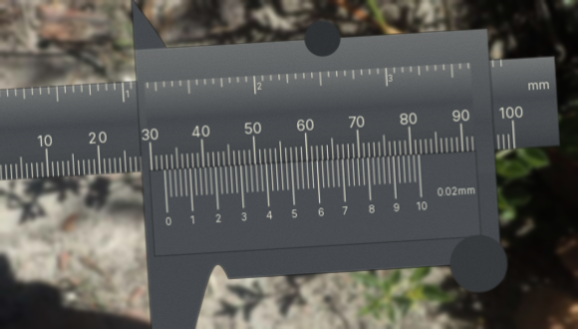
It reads 32.5; mm
